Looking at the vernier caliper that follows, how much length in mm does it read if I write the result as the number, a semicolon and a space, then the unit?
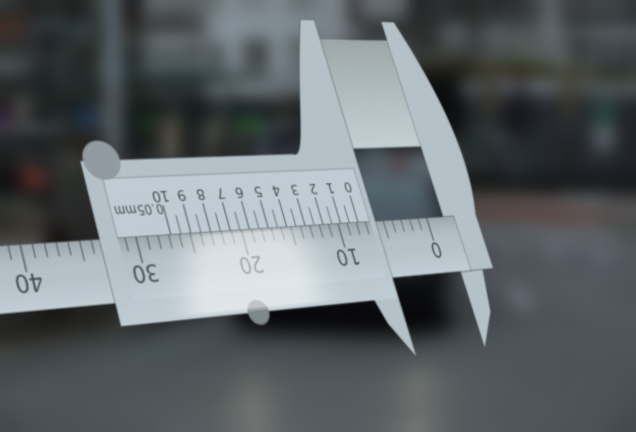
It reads 7.8; mm
